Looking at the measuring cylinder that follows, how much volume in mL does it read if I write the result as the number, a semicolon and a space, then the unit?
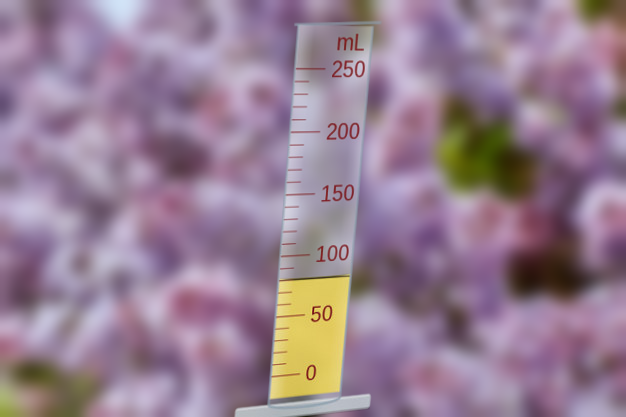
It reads 80; mL
